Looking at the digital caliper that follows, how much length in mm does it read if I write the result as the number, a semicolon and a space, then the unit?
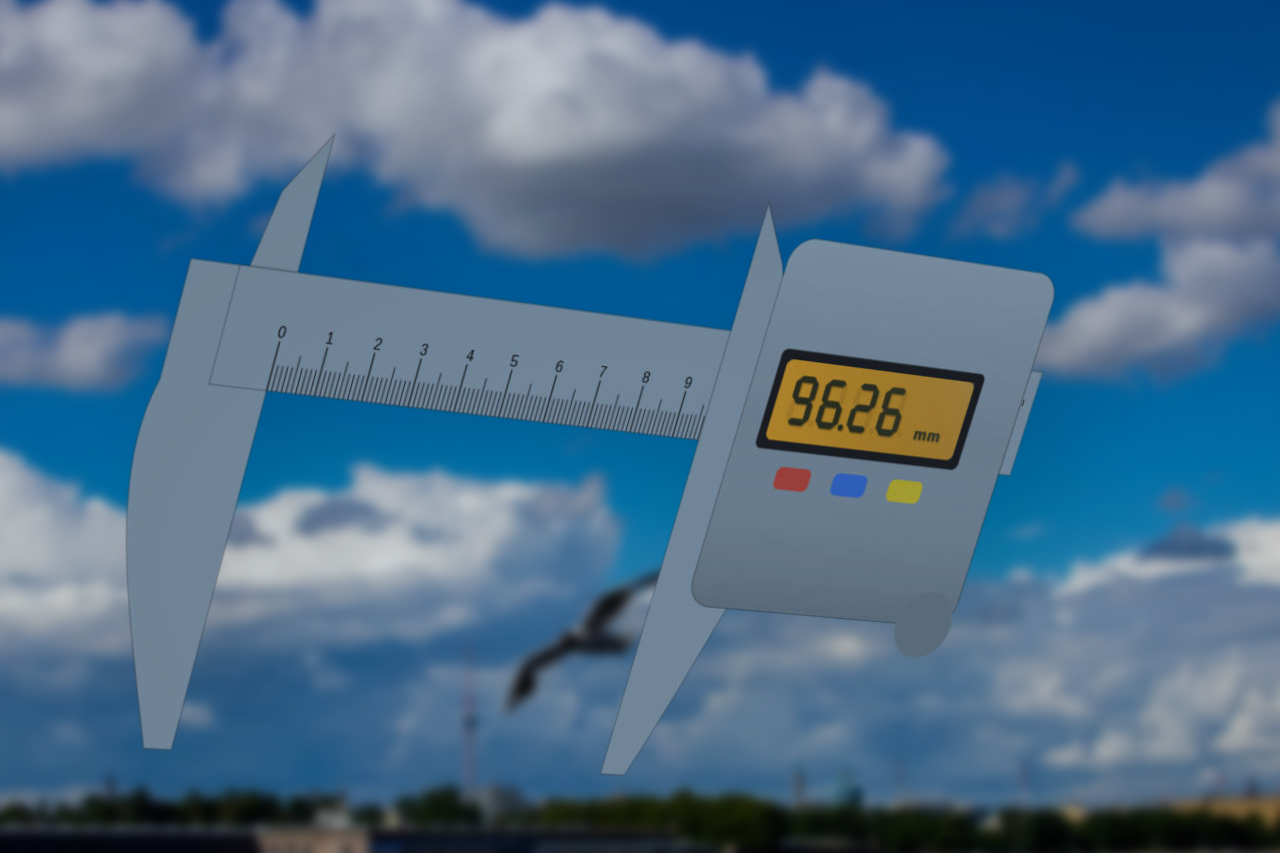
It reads 96.26; mm
